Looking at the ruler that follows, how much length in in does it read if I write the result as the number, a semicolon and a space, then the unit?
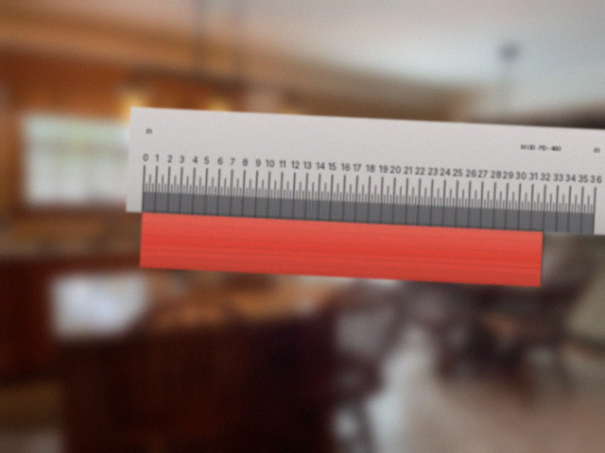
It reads 32; in
